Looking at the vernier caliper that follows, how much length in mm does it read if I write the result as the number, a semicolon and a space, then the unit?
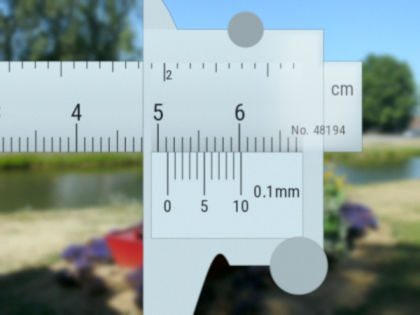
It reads 51.2; mm
